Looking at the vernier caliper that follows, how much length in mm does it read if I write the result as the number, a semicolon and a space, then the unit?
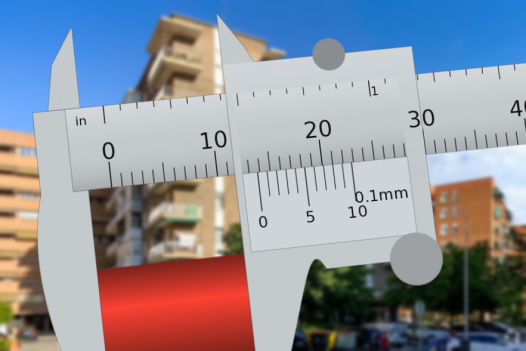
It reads 13.8; mm
